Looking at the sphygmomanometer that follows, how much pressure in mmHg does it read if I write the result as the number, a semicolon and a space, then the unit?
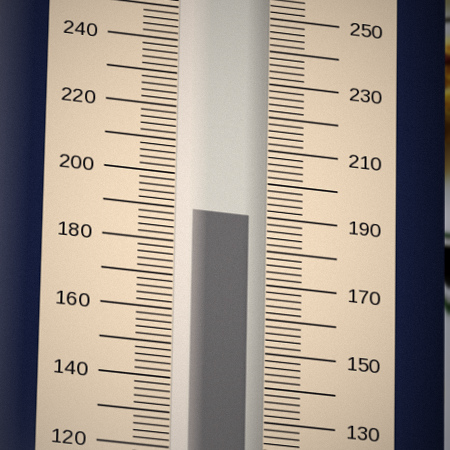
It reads 190; mmHg
